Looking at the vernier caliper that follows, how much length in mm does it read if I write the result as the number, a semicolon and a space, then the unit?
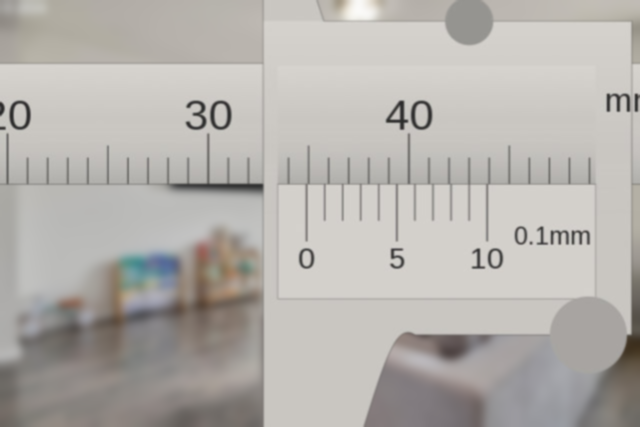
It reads 34.9; mm
